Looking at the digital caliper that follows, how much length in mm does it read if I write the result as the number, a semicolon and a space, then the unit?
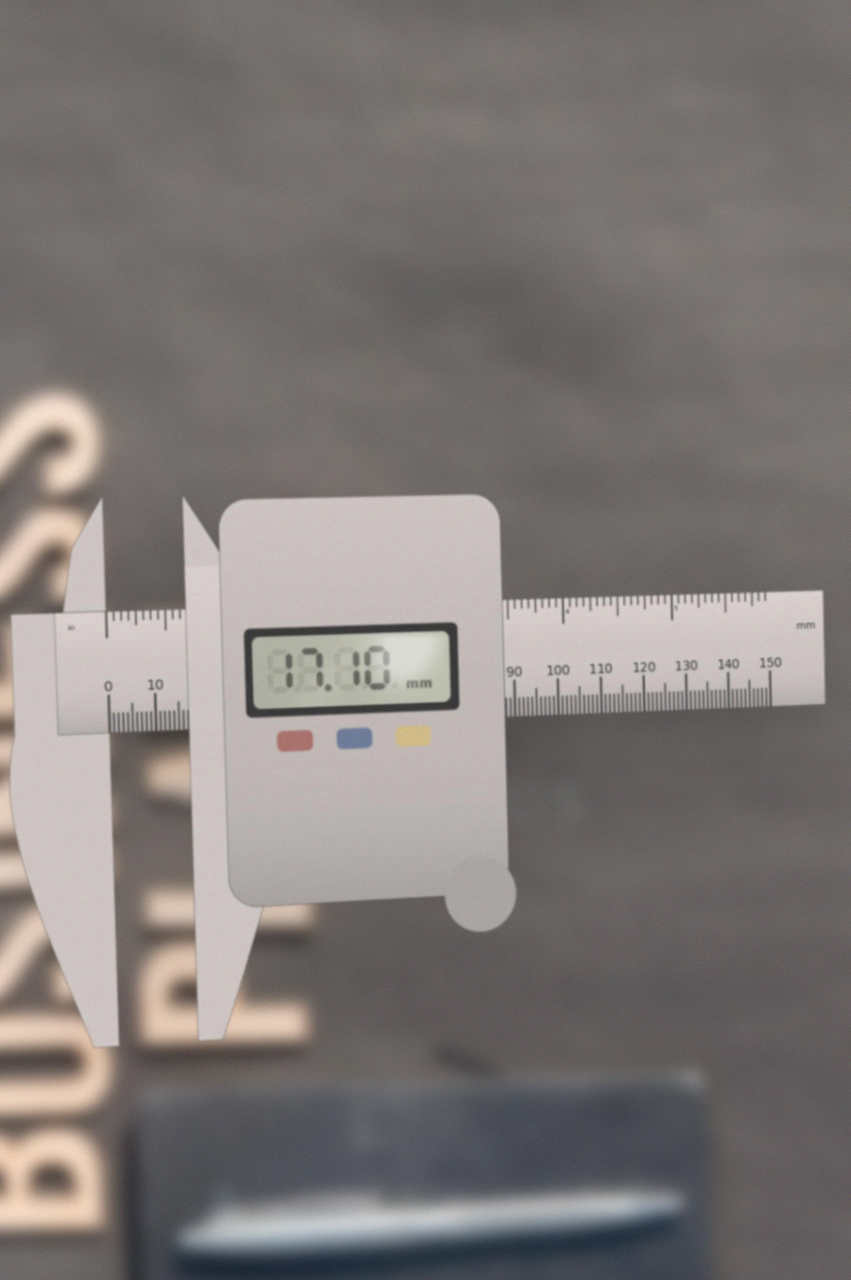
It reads 17.10; mm
